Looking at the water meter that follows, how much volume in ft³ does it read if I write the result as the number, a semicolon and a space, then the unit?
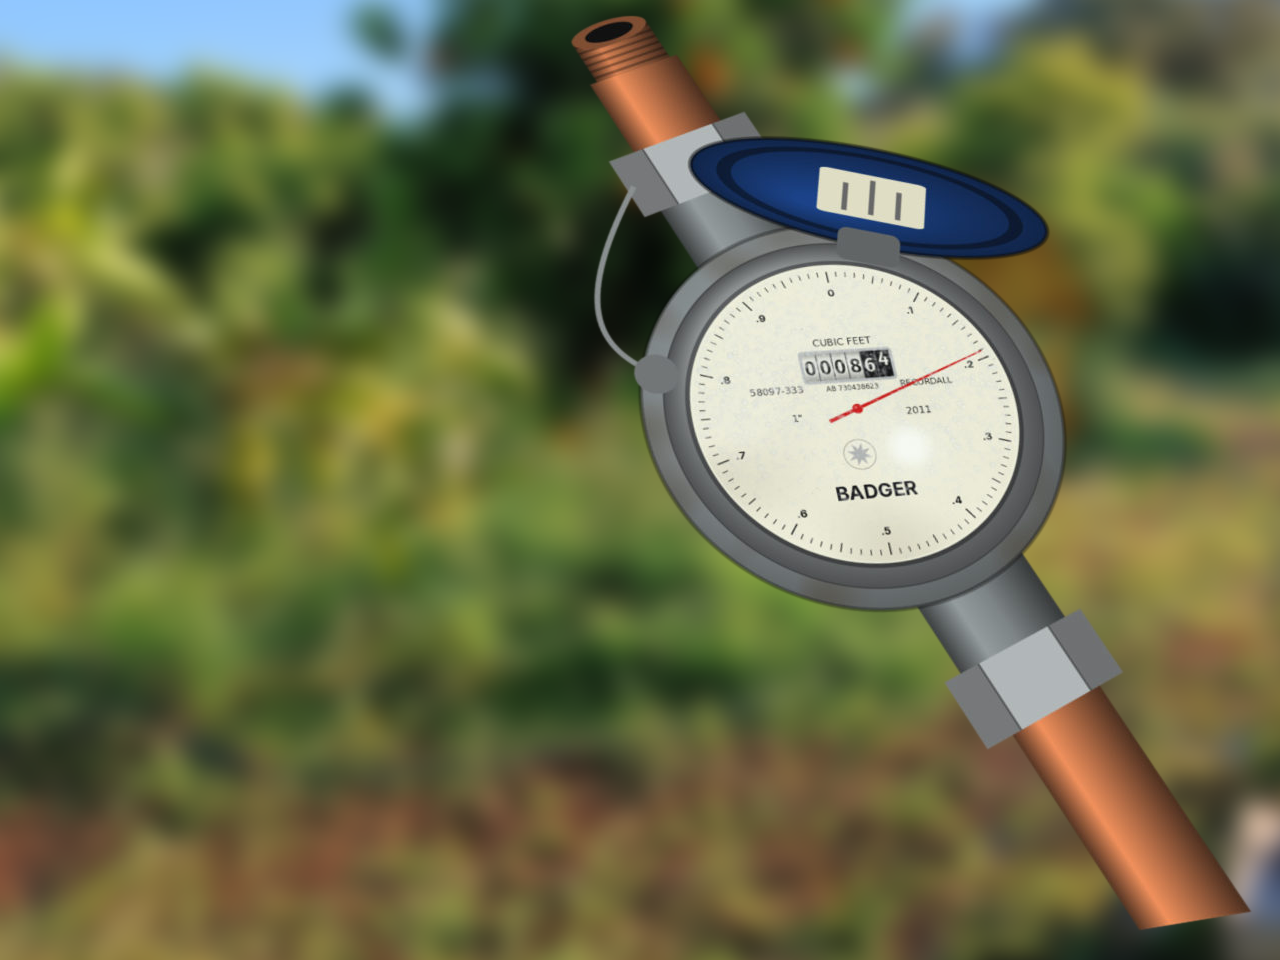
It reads 864.19; ft³
